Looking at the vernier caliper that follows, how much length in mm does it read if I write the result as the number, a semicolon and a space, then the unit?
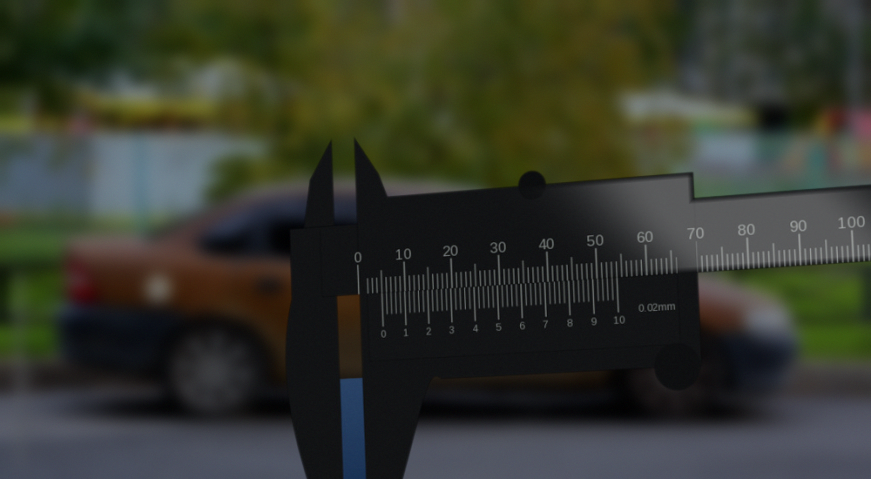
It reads 5.0; mm
